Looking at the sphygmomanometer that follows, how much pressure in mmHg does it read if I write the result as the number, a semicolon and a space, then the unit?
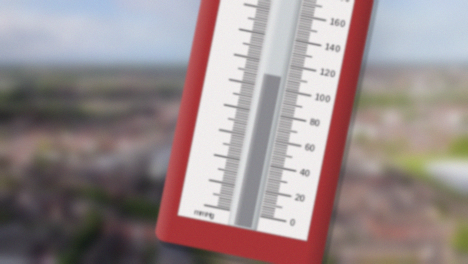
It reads 110; mmHg
